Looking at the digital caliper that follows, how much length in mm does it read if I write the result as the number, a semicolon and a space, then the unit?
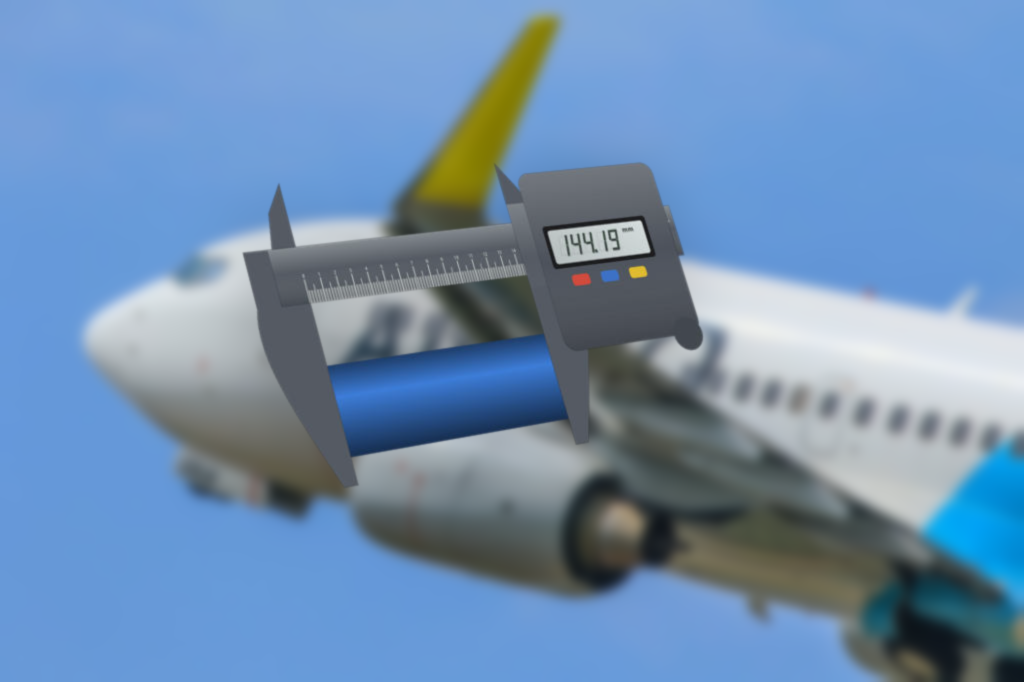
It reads 144.19; mm
